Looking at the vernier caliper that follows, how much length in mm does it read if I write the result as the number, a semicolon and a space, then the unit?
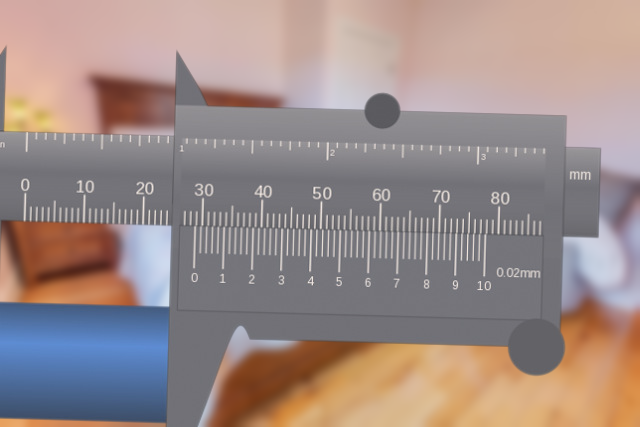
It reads 28.8; mm
